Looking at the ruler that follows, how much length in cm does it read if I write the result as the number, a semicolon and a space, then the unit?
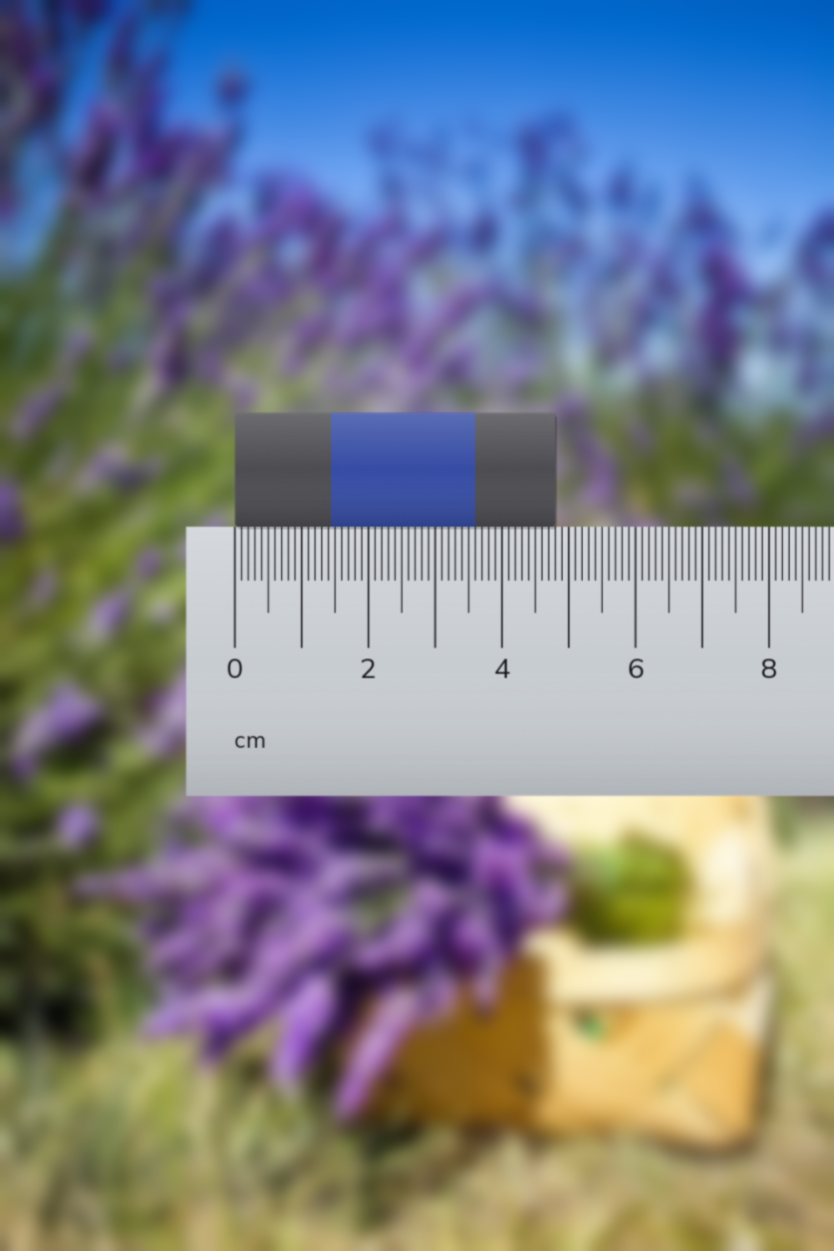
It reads 4.8; cm
